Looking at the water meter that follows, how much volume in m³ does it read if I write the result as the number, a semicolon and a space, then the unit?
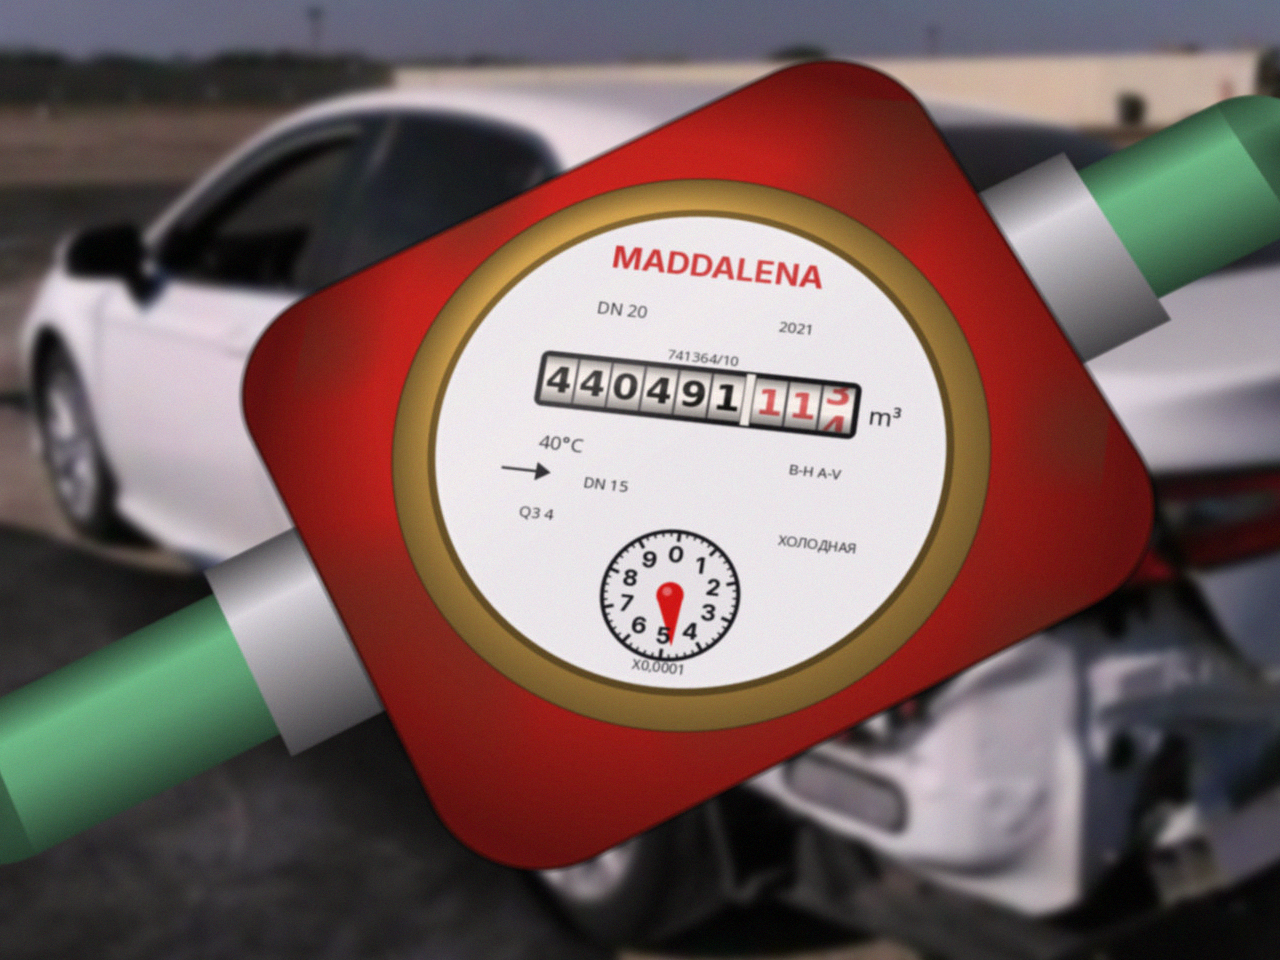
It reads 440491.1134; m³
